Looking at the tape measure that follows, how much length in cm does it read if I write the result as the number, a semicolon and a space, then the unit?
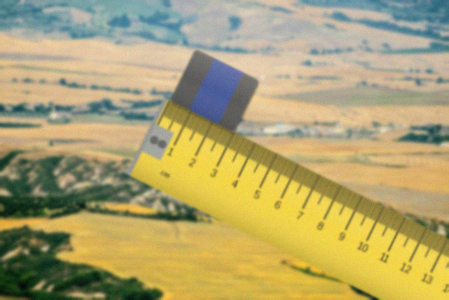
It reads 3; cm
